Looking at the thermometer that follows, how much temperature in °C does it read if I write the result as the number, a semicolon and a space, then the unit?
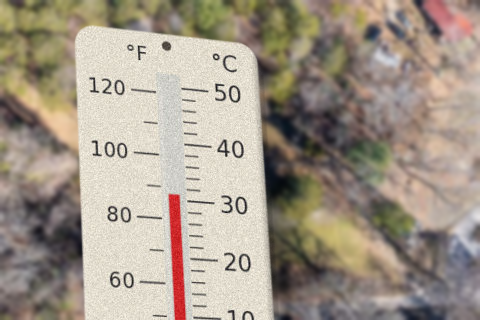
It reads 31; °C
